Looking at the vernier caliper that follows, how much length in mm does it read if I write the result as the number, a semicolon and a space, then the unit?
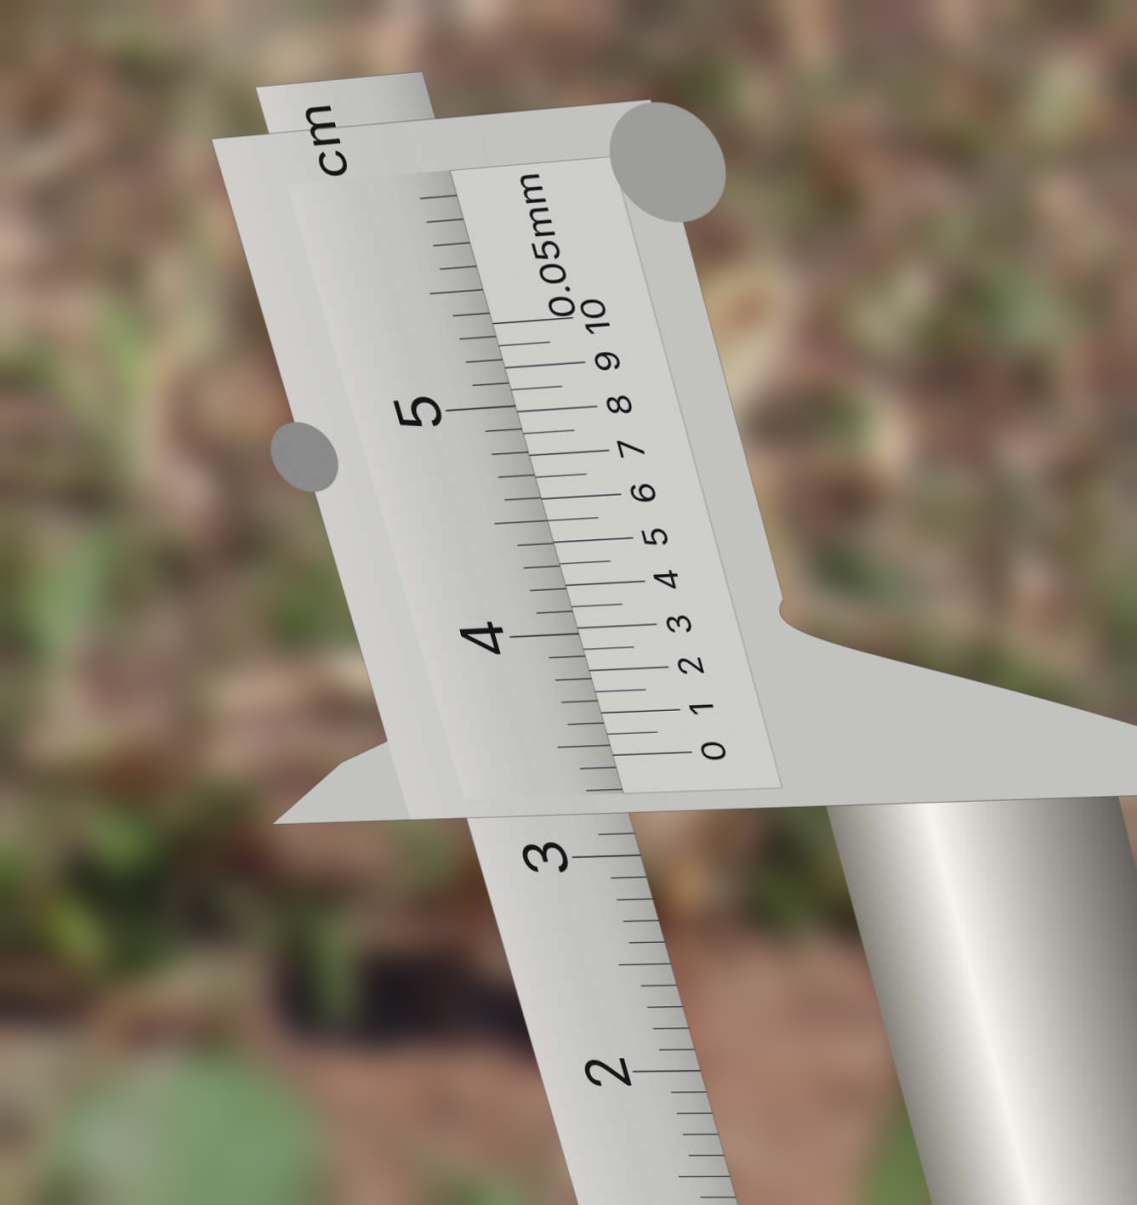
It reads 34.55; mm
